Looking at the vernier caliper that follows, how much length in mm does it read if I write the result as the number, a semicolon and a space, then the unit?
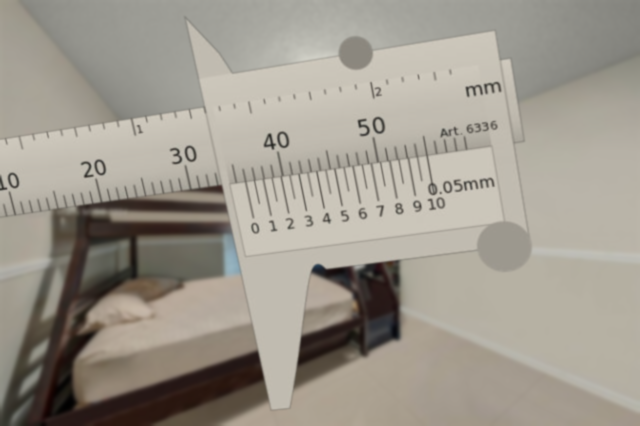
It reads 36.0; mm
